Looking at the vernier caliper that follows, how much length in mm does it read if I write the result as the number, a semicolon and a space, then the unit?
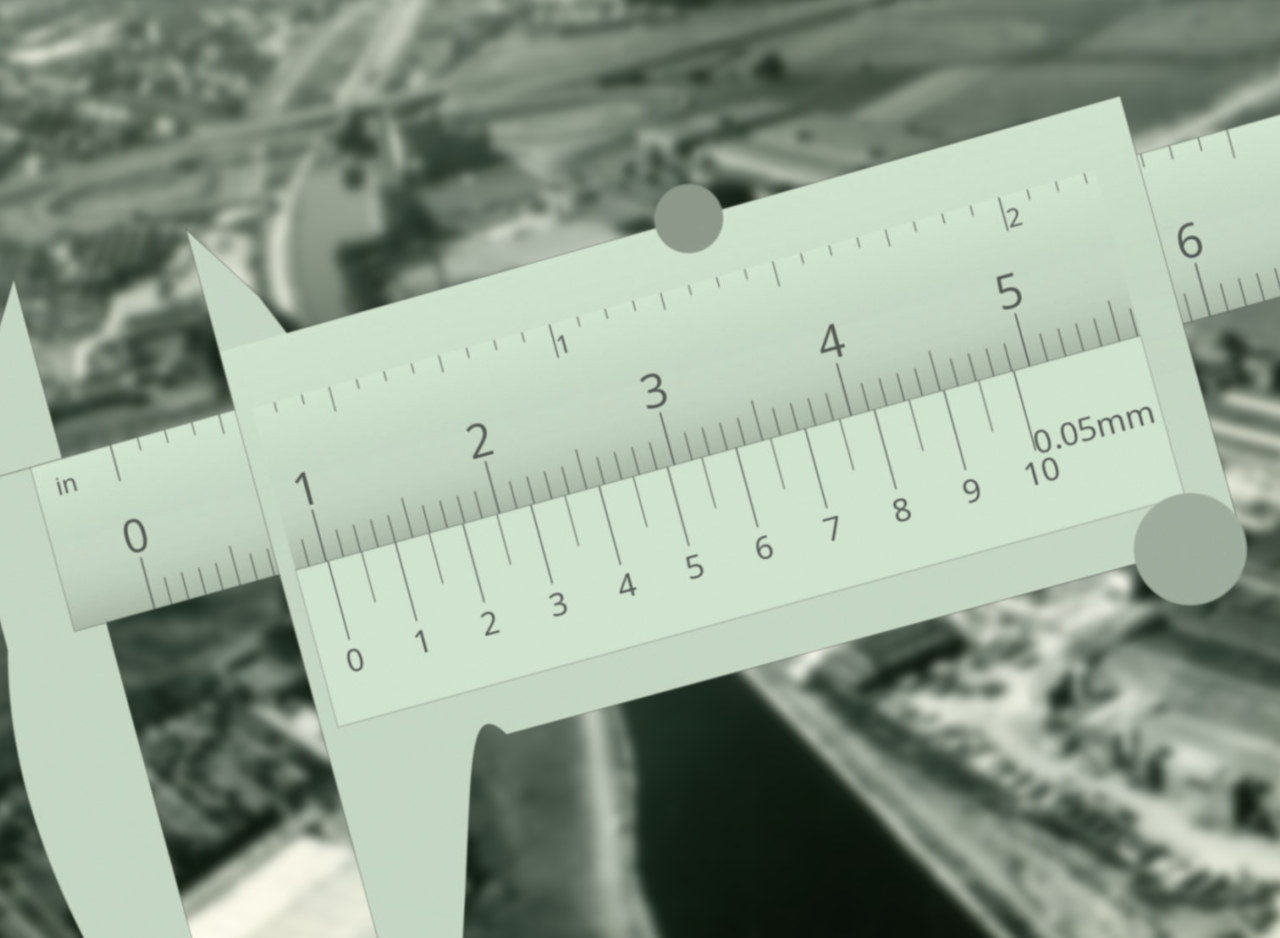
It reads 10.1; mm
